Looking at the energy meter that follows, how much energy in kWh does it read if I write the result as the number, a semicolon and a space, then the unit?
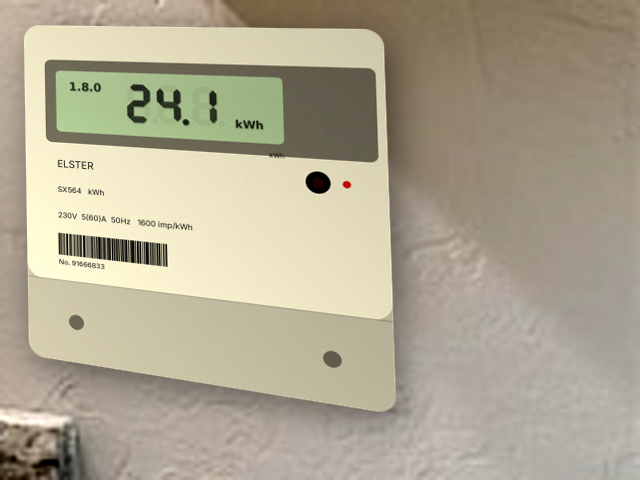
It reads 24.1; kWh
